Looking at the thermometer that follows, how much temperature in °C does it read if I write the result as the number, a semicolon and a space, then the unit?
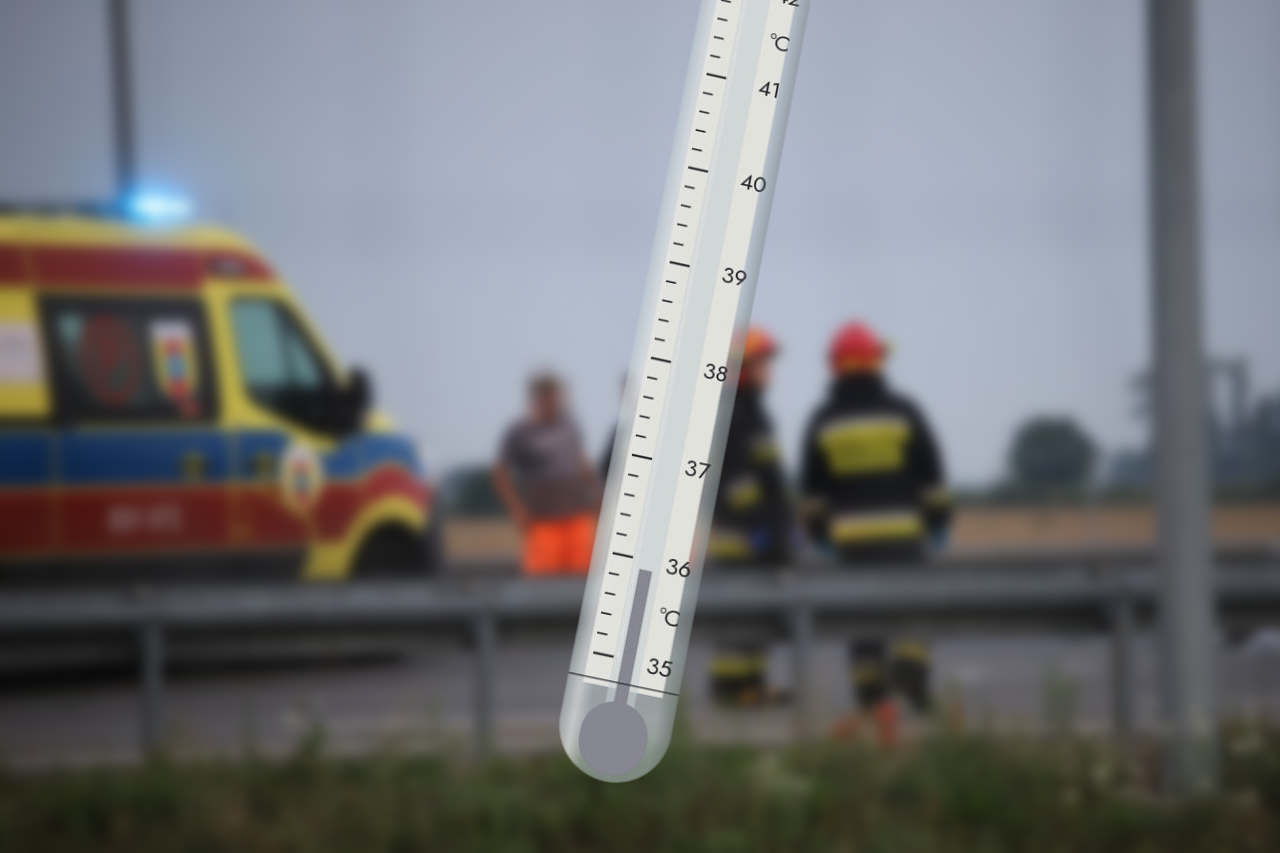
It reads 35.9; °C
